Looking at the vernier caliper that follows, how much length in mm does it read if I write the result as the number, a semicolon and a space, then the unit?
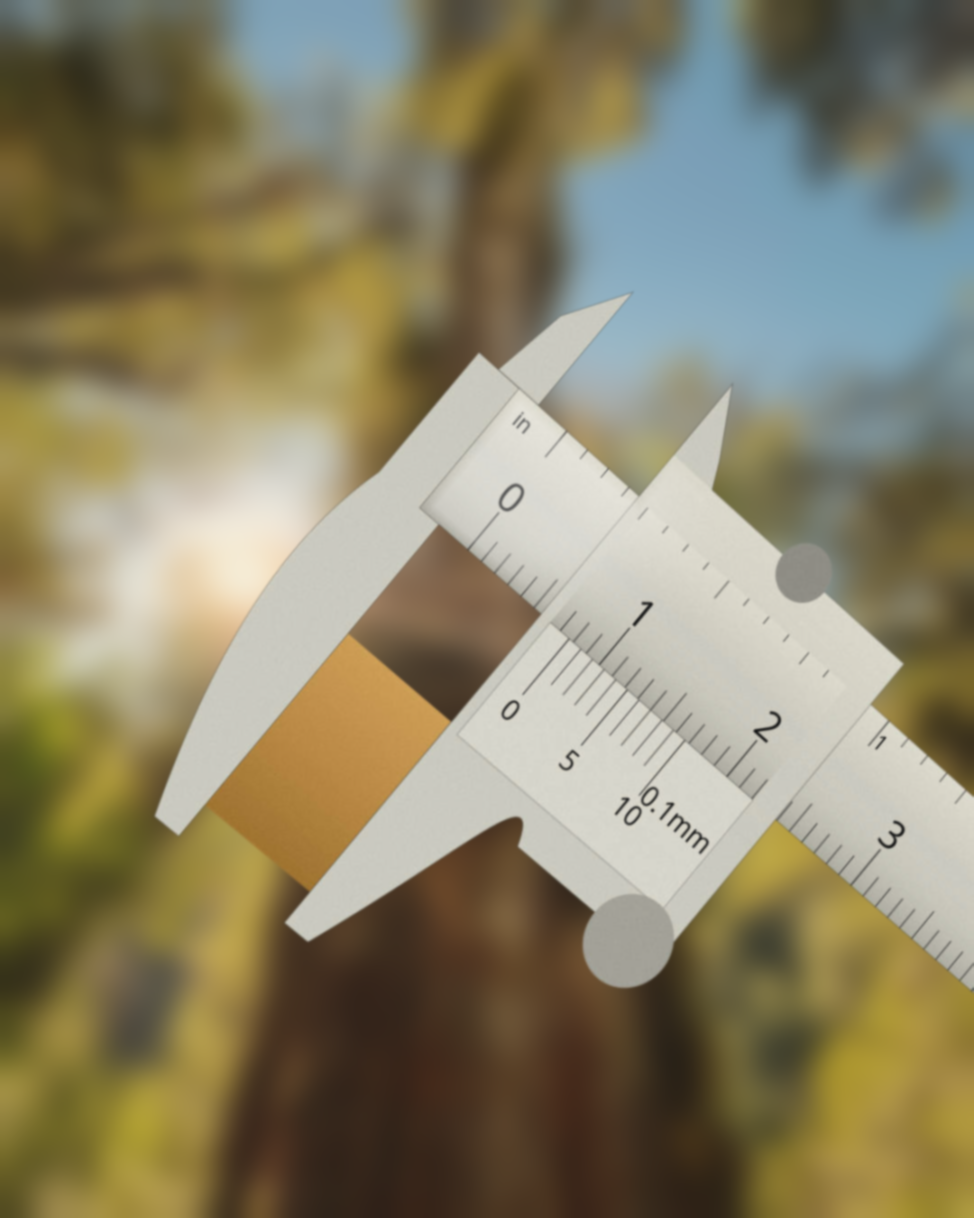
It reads 7.7; mm
